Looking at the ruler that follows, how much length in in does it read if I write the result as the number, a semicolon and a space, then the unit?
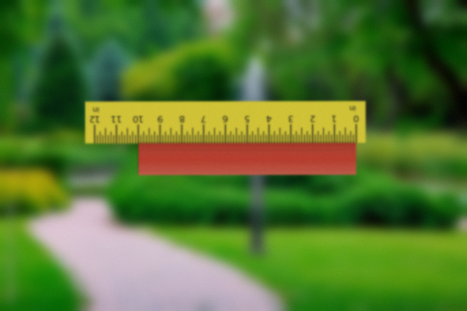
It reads 10; in
